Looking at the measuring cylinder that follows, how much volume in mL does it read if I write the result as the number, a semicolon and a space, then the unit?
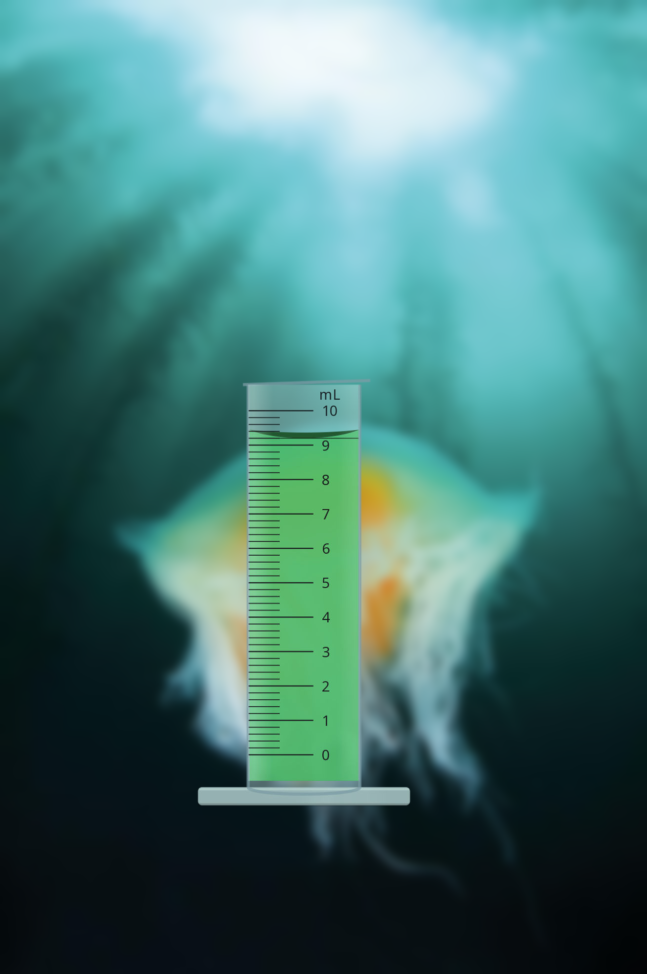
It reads 9.2; mL
